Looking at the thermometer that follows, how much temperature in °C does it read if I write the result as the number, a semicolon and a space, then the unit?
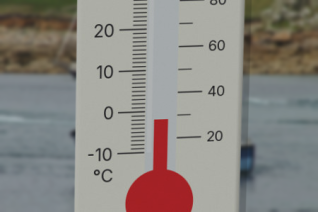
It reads -2; °C
